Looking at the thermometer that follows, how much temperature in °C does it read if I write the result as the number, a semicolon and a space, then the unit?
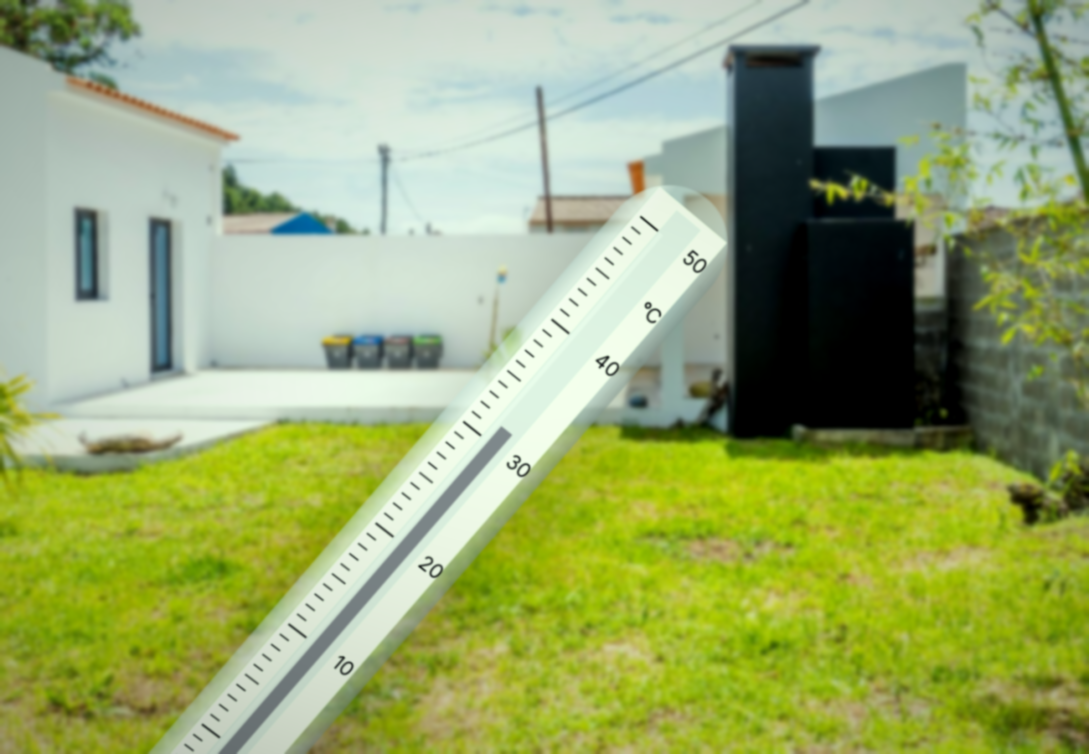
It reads 31.5; °C
